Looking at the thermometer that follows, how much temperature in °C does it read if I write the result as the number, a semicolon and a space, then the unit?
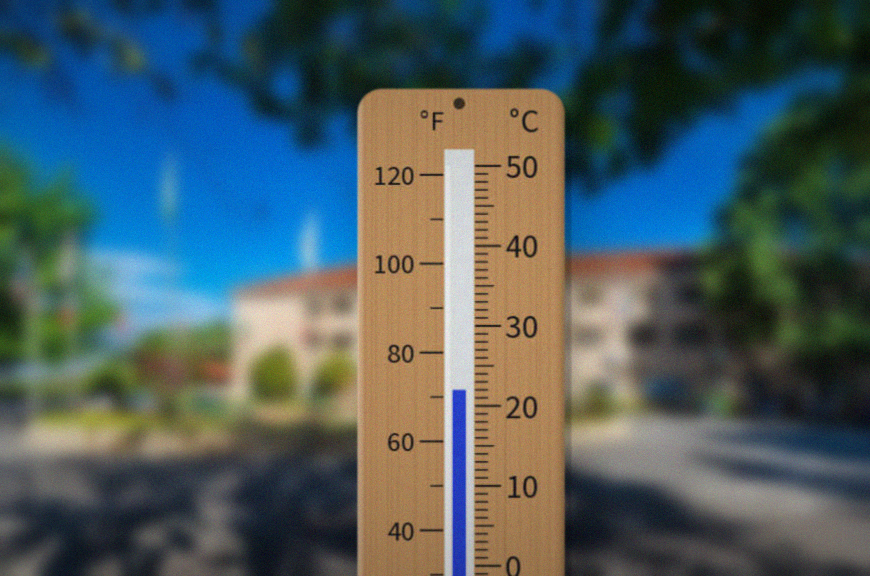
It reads 22; °C
